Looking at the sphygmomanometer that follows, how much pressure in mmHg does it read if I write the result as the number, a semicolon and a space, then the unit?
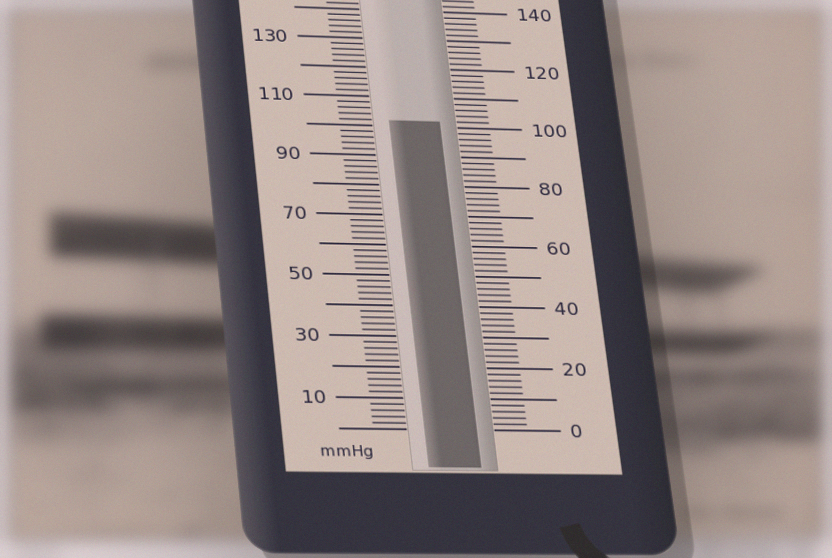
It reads 102; mmHg
